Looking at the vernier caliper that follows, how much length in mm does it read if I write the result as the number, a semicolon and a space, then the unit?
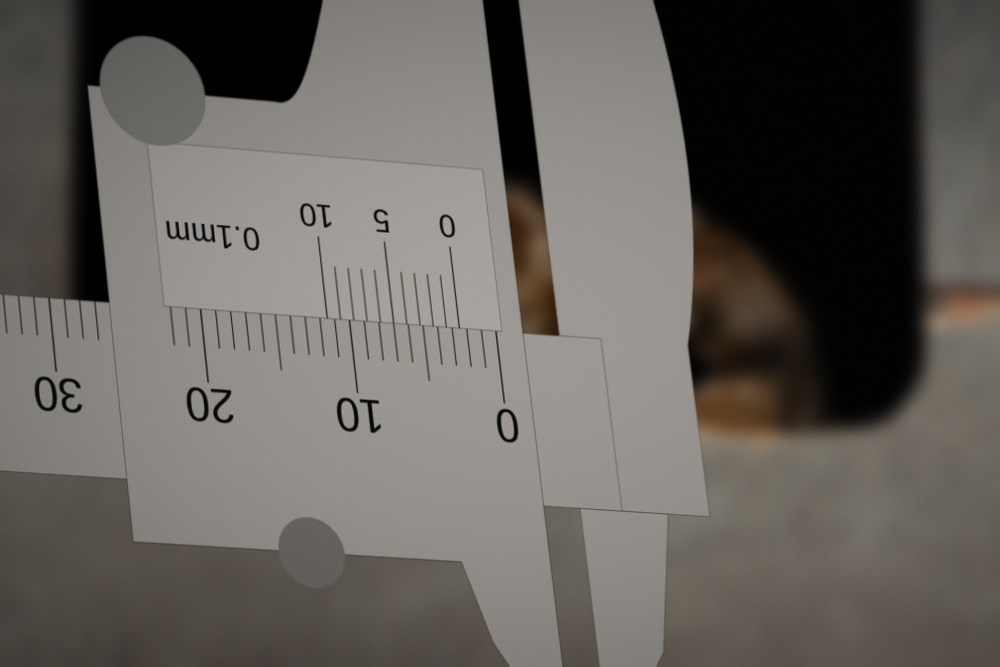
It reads 2.5; mm
